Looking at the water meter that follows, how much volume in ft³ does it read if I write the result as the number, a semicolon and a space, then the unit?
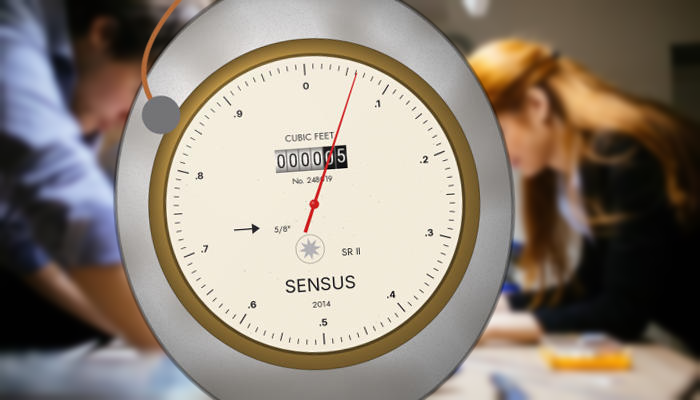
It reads 5.06; ft³
